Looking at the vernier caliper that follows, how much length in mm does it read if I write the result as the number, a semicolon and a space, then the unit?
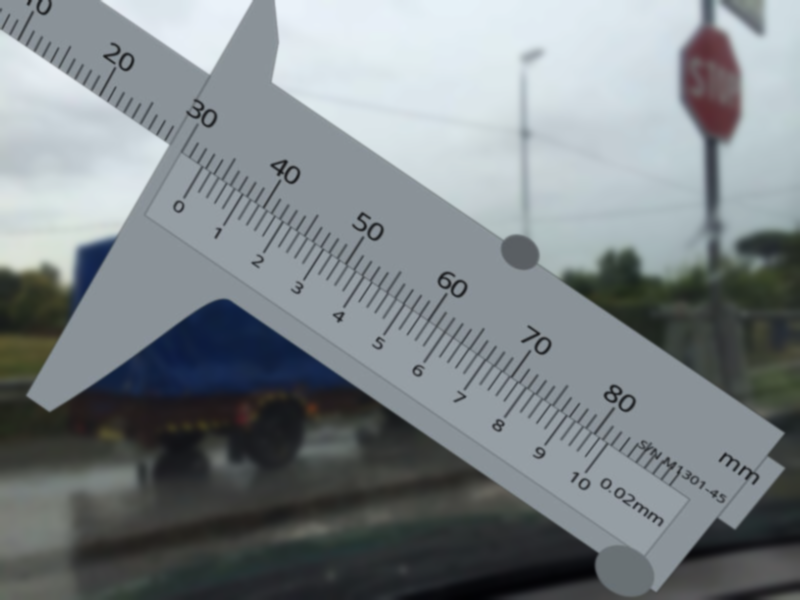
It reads 32.6; mm
